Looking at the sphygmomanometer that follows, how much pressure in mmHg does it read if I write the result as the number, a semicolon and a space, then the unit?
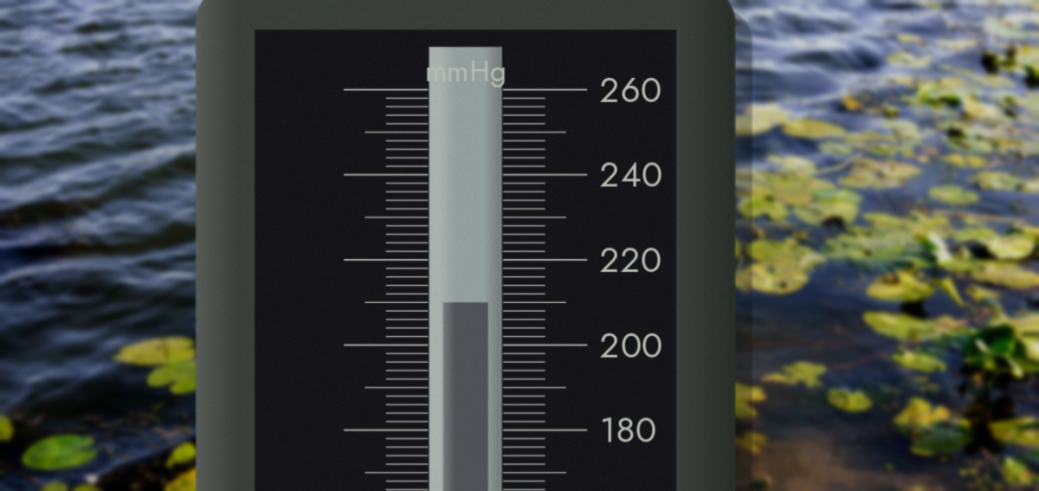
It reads 210; mmHg
